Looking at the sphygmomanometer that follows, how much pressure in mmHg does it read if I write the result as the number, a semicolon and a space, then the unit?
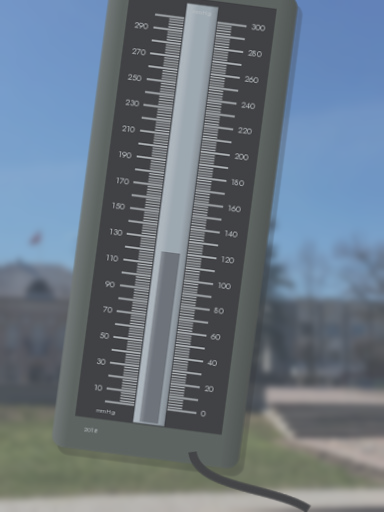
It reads 120; mmHg
